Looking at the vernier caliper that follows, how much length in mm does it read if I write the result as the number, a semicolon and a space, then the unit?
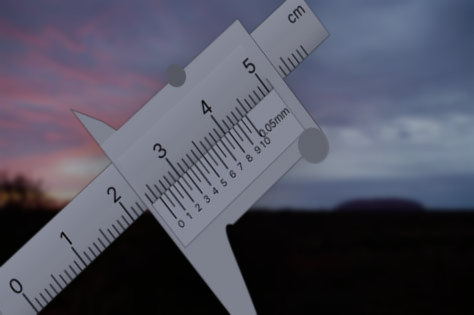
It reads 25.5; mm
